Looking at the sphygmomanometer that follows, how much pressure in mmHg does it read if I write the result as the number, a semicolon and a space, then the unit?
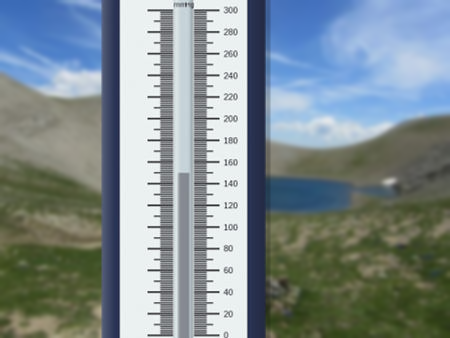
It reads 150; mmHg
